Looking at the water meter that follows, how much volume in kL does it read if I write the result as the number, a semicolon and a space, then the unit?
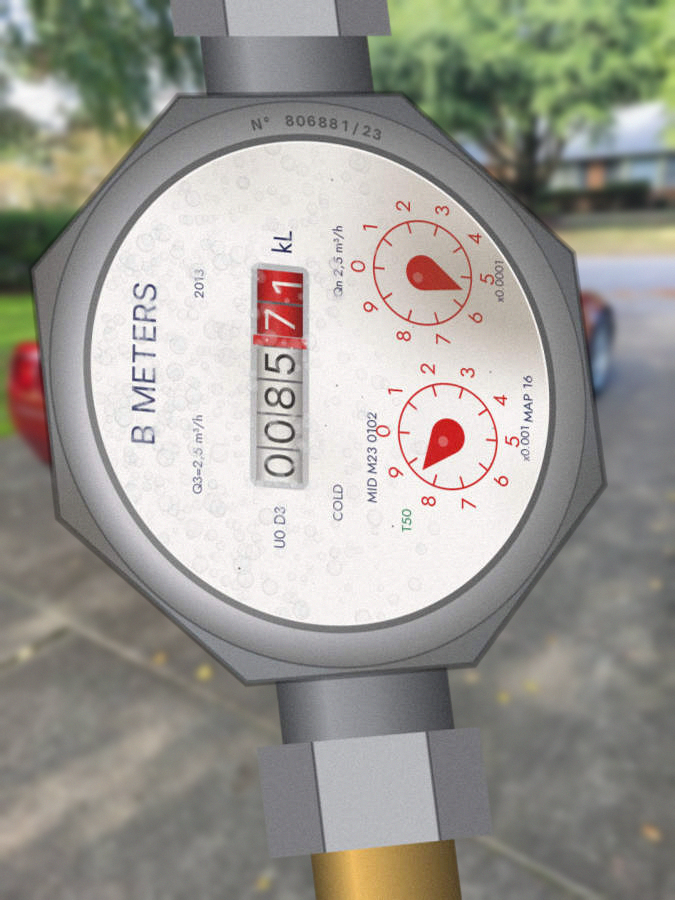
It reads 85.7085; kL
